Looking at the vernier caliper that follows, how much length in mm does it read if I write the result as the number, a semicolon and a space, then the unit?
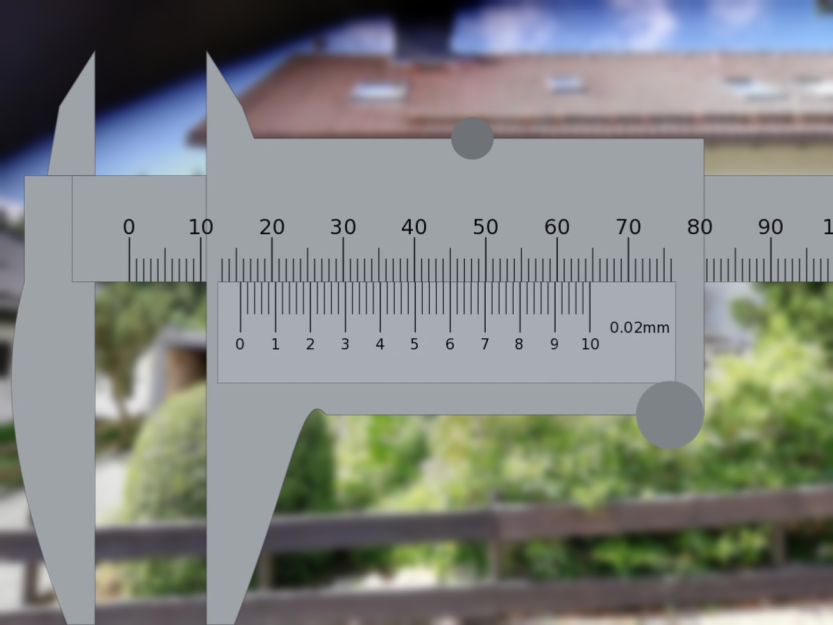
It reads 15.6; mm
